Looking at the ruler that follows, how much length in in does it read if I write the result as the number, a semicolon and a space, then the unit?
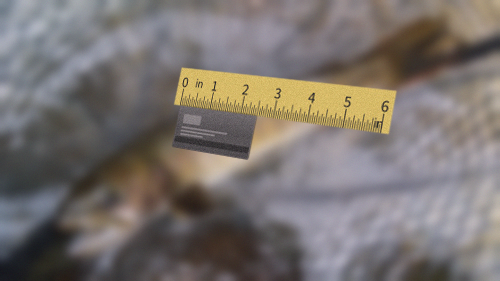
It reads 2.5; in
